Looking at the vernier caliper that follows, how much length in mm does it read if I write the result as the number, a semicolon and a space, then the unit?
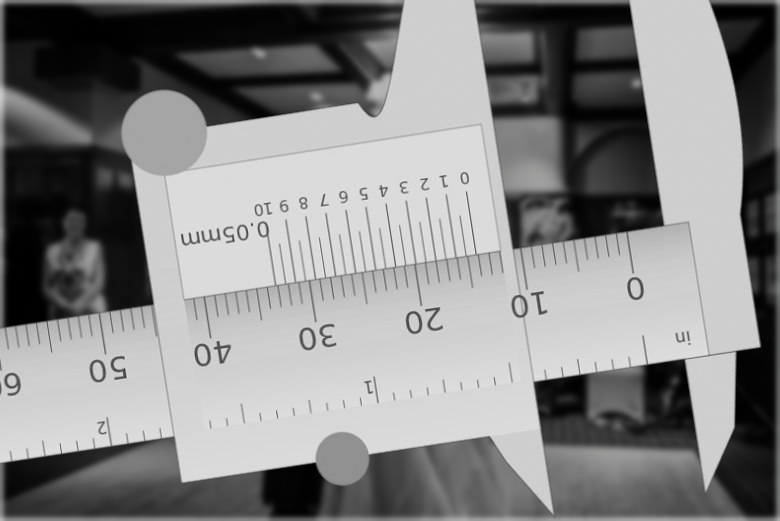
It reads 14.2; mm
